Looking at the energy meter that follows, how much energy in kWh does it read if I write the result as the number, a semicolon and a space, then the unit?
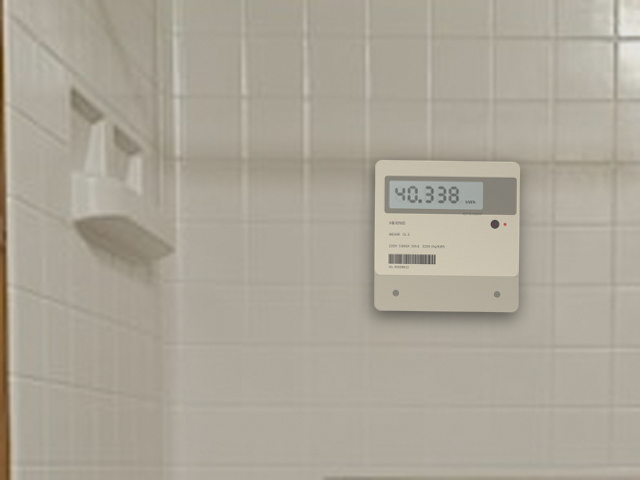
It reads 40.338; kWh
